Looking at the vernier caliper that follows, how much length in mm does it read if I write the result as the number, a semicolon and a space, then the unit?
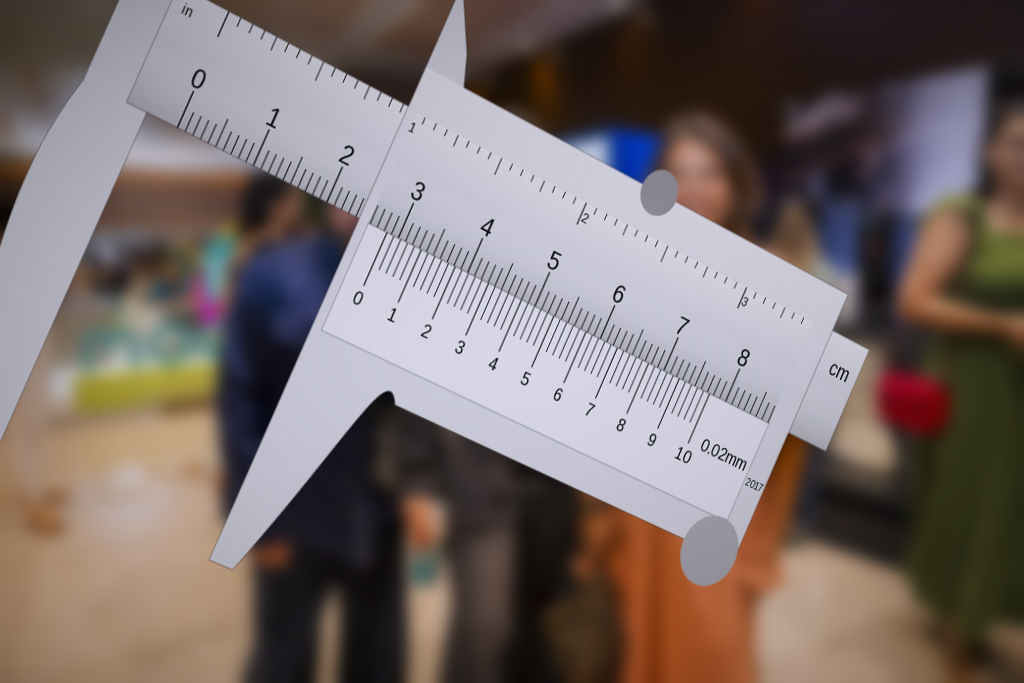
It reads 28.4; mm
